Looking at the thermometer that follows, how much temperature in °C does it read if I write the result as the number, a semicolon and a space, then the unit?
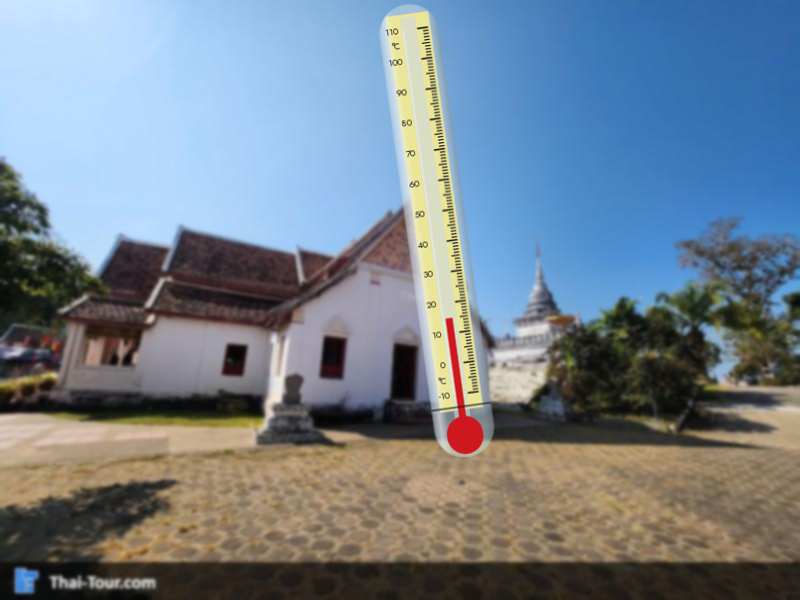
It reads 15; °C
